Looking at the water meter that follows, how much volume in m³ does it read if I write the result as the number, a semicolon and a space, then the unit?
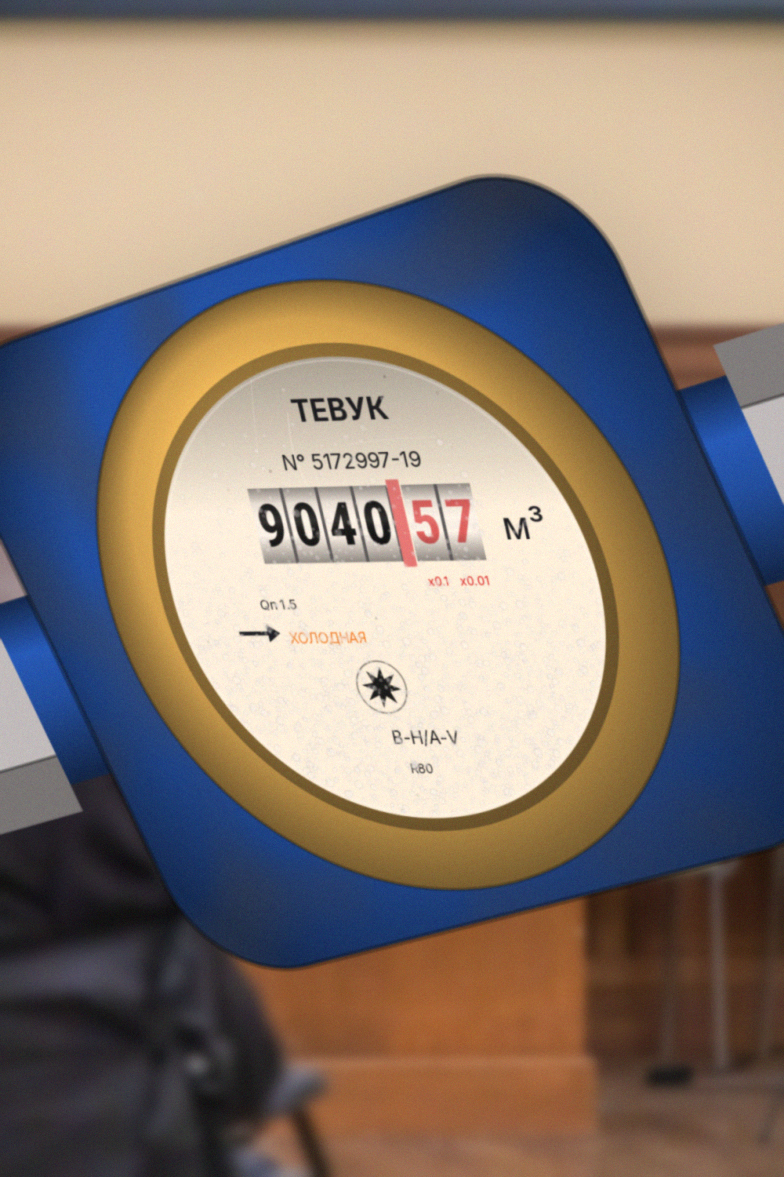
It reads 9040.57; m³
